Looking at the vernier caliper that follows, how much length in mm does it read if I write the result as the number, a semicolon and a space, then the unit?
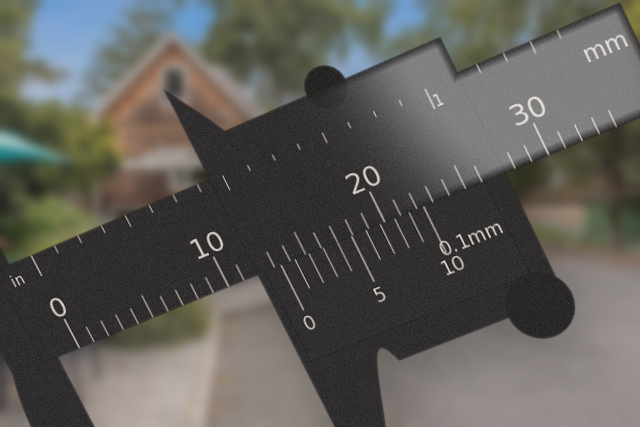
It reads 13.4; mm
